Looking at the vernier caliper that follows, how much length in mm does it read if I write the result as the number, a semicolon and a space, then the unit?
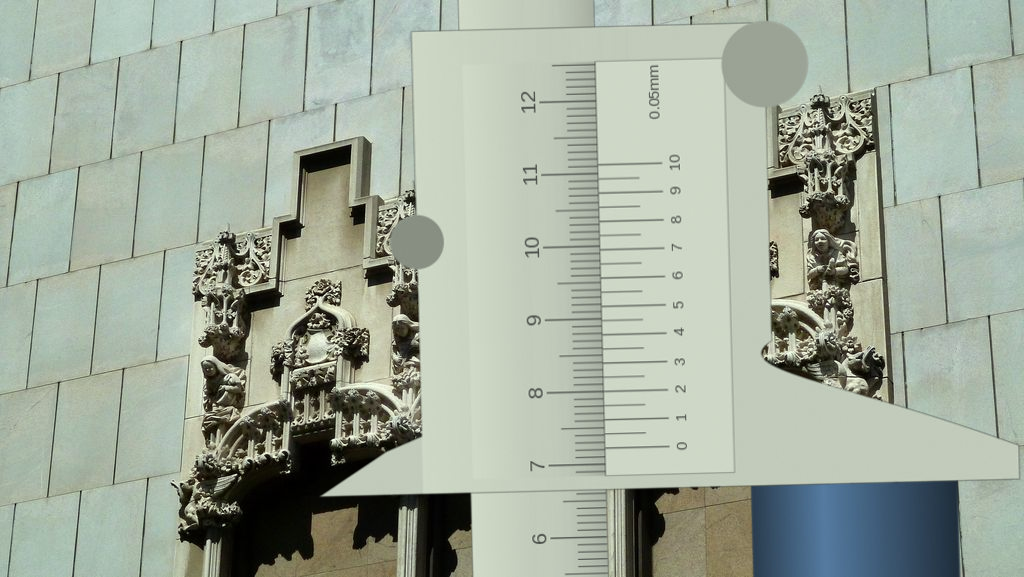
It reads 72.2; mm
